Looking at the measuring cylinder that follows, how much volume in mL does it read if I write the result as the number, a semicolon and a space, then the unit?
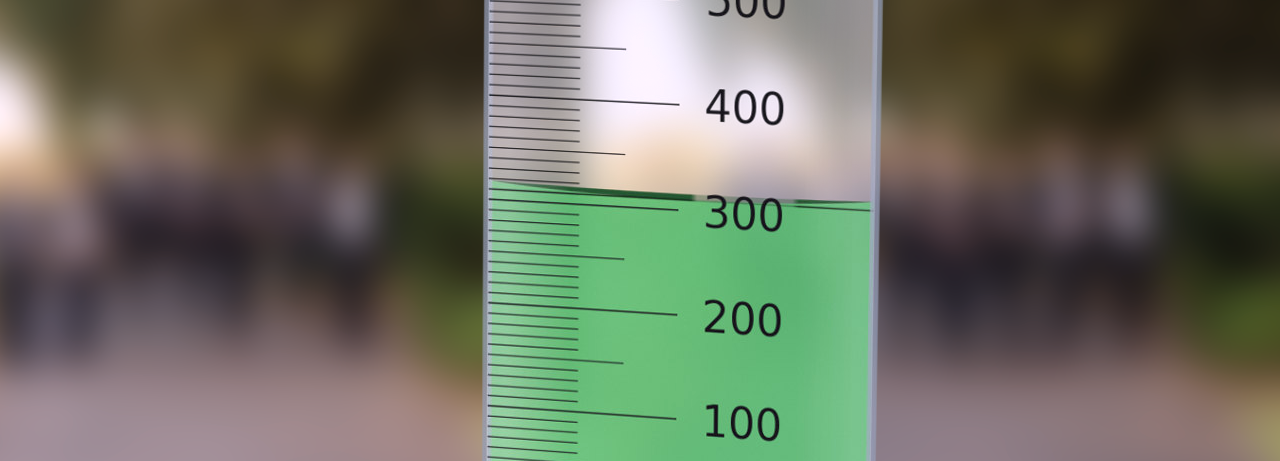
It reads 310; mL
